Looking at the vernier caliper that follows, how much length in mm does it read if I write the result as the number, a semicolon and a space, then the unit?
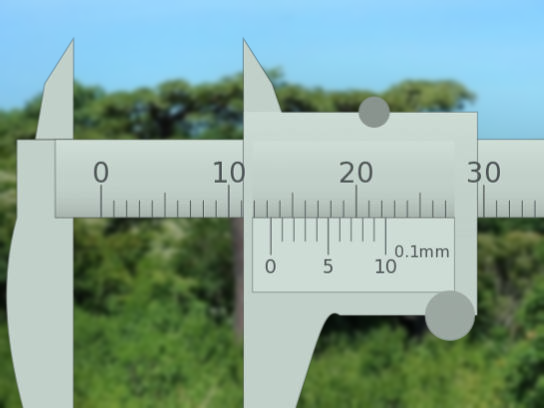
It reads 13.3; mm
